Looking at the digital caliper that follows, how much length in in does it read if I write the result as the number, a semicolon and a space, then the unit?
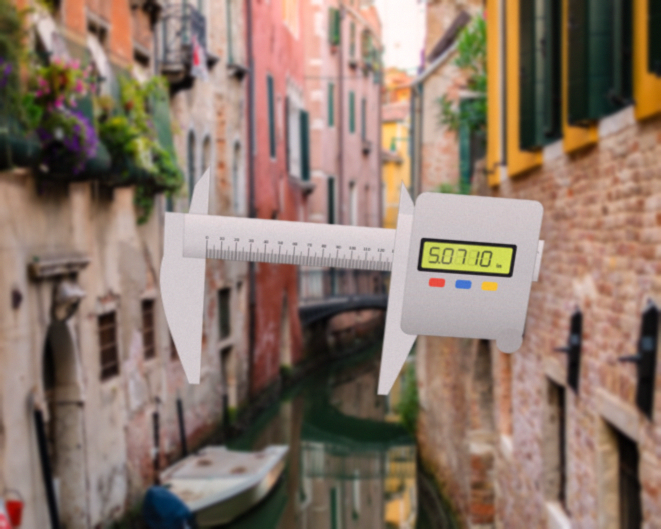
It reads 5.0710; in
